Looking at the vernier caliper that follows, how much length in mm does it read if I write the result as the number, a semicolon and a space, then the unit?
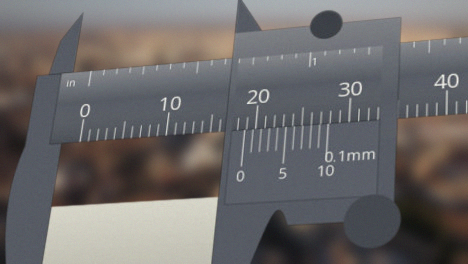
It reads 18.8; mm
